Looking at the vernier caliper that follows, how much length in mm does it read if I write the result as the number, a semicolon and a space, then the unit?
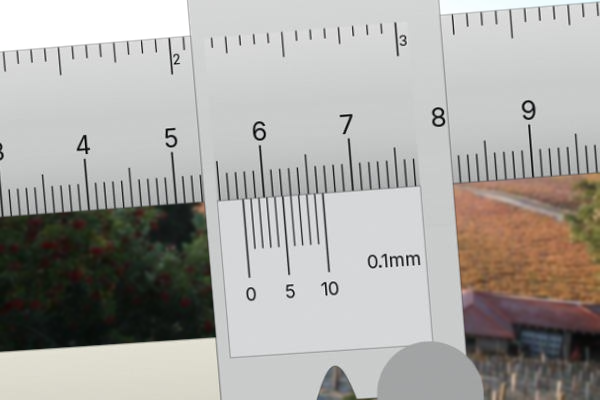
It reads 57.6; mm
